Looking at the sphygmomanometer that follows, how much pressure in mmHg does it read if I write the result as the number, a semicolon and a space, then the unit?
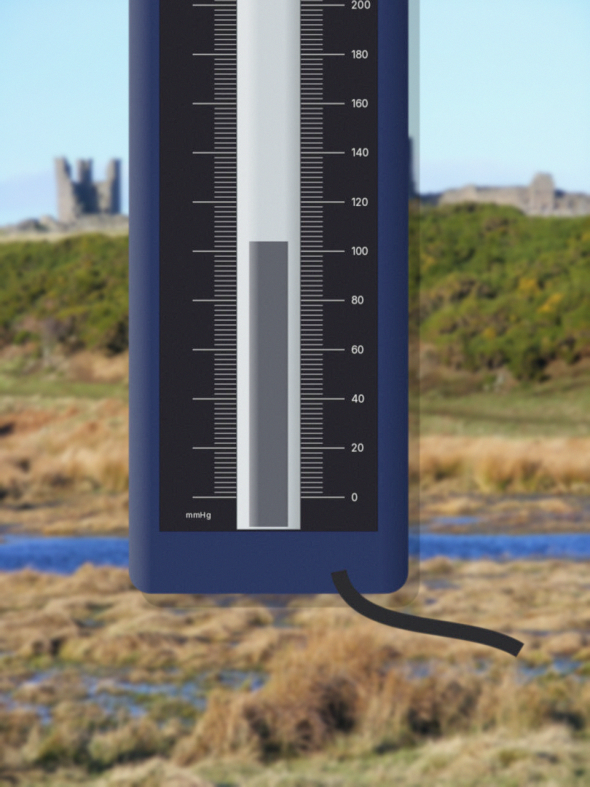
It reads 104; mmHg
